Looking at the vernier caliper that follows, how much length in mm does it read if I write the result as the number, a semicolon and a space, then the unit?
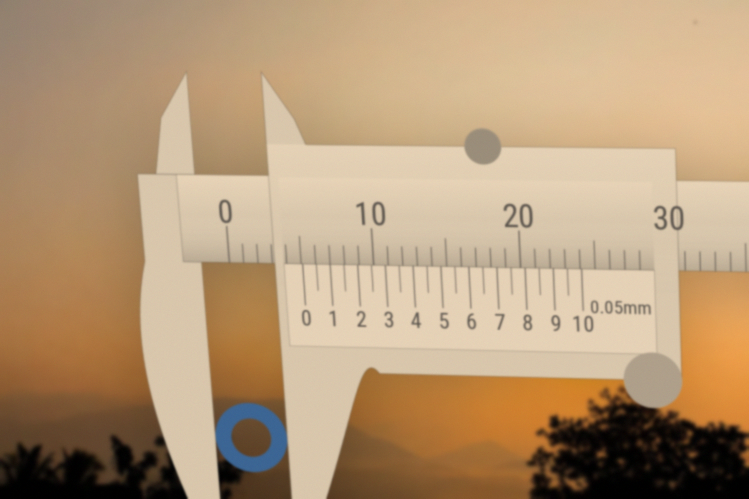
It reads 5.1; mm
